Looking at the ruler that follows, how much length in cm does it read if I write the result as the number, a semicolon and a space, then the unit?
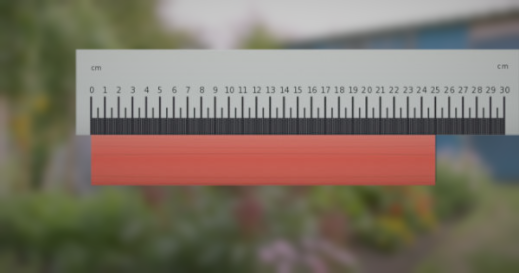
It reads 25; cm
